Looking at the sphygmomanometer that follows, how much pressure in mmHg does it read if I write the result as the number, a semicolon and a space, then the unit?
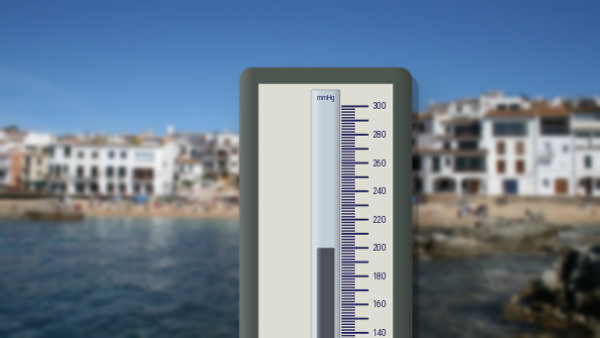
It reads 200; mmHg
